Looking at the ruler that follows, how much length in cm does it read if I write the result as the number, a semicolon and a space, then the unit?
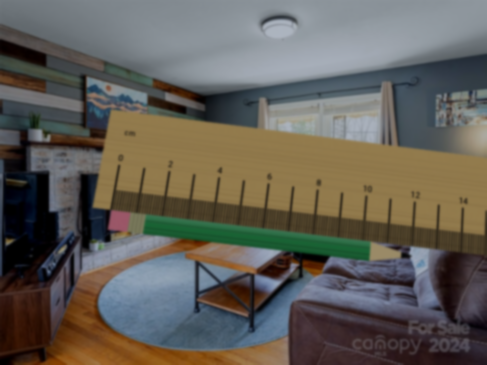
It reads 12; cm
